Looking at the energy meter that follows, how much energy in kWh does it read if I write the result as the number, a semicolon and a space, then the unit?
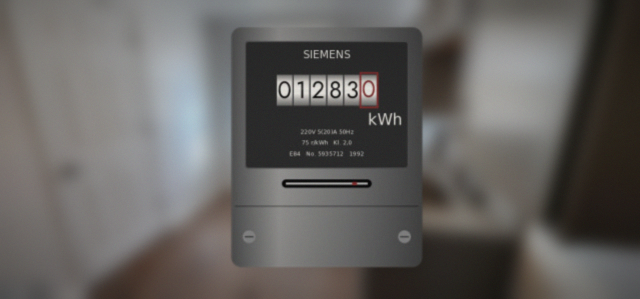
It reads 1283.0; kWh
